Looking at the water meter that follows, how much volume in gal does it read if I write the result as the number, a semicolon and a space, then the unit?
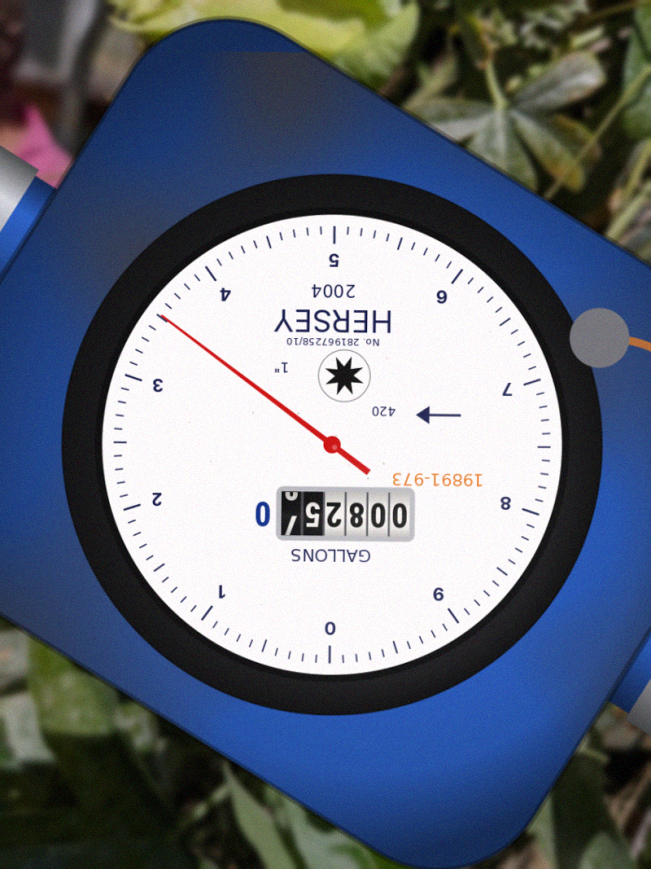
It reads 82573.5; gal
